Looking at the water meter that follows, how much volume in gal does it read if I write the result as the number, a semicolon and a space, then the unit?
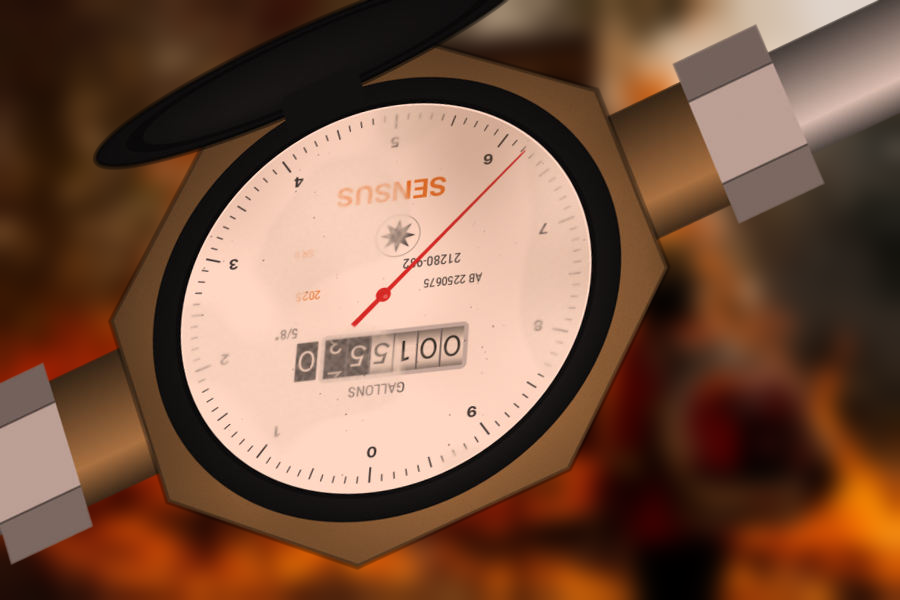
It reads 15526.2; gal
